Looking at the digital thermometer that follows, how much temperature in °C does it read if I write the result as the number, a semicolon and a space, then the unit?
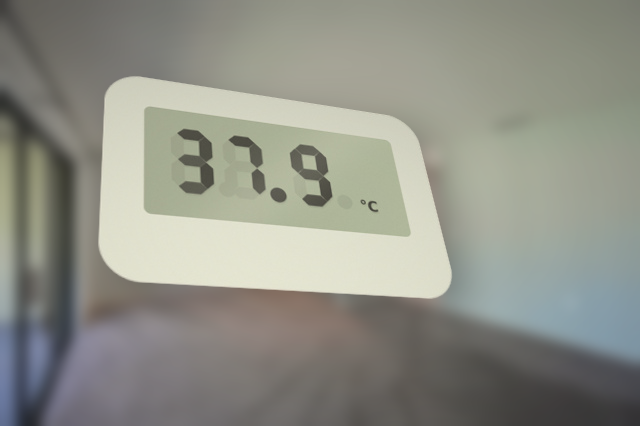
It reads 37.9; °C
